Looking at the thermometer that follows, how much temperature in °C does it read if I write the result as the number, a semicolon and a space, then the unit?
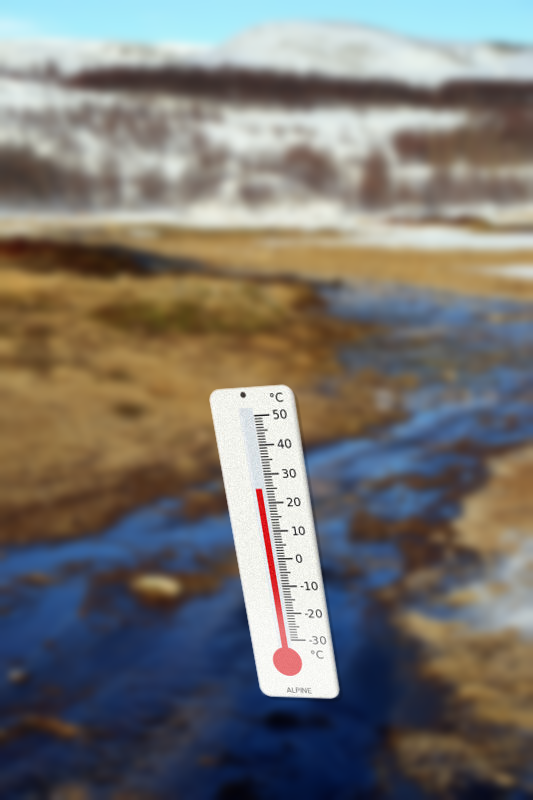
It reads 25; °C
